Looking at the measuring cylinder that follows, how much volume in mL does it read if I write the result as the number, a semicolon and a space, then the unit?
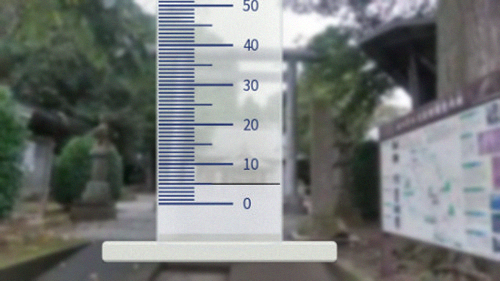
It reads 5; mL
